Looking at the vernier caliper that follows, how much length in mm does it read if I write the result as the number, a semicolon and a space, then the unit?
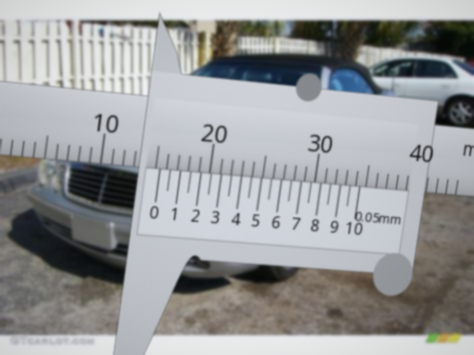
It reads 15.4; mm
